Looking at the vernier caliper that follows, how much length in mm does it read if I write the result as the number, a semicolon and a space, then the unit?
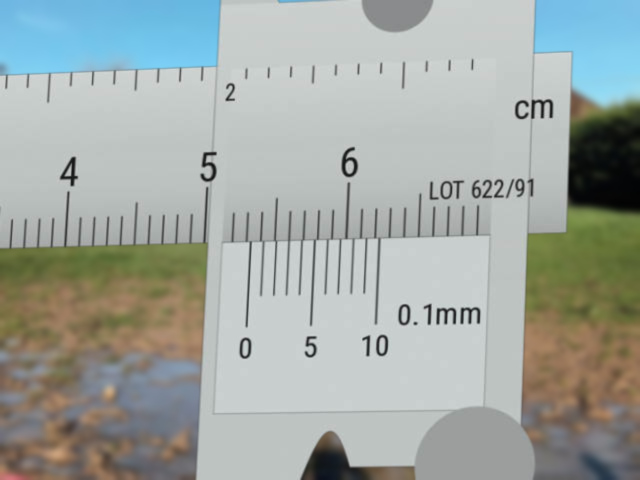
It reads 53.3; mm
